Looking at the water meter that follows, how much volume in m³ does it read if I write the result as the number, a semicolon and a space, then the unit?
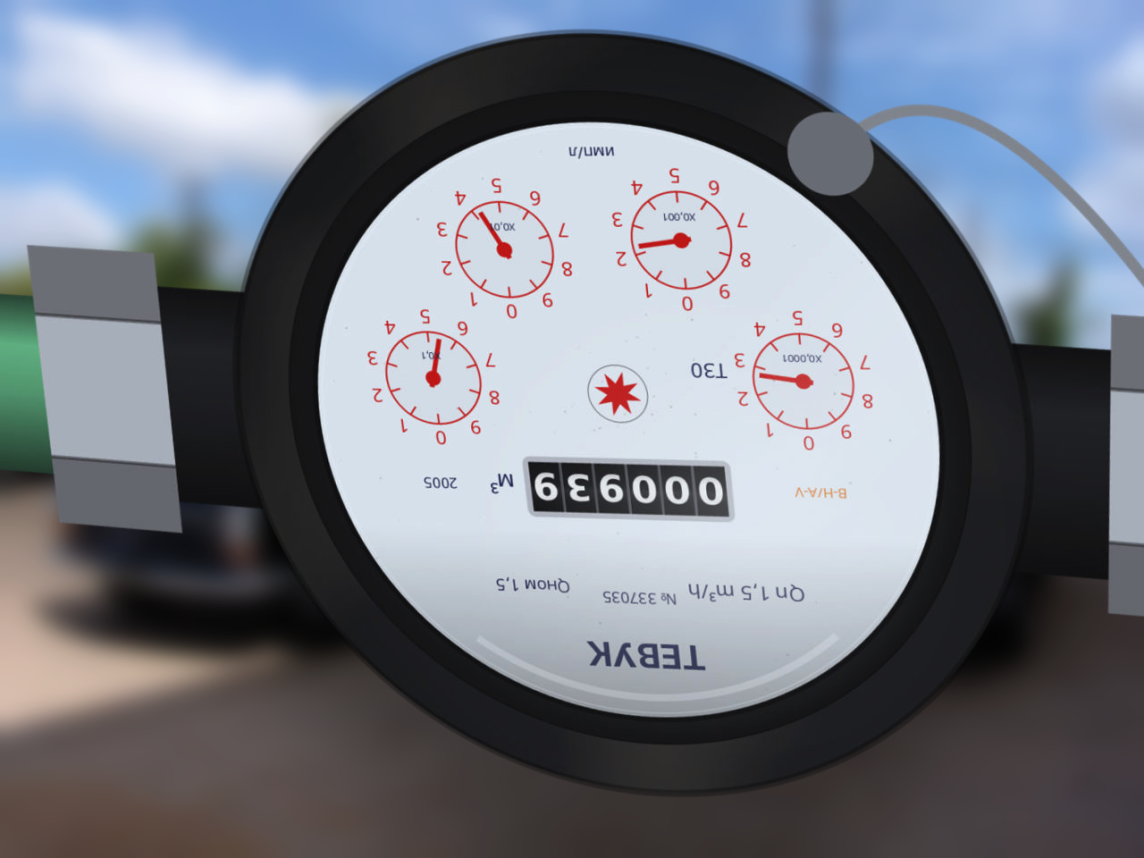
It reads 939.5422; m³
